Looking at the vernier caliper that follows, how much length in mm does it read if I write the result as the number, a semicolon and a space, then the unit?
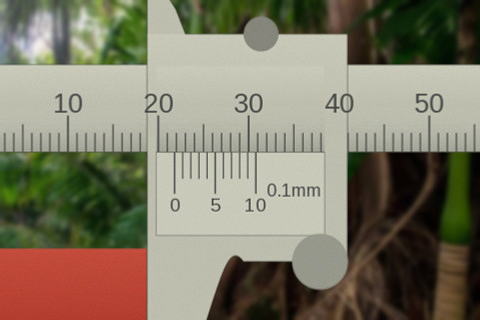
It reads 21.8; mm
